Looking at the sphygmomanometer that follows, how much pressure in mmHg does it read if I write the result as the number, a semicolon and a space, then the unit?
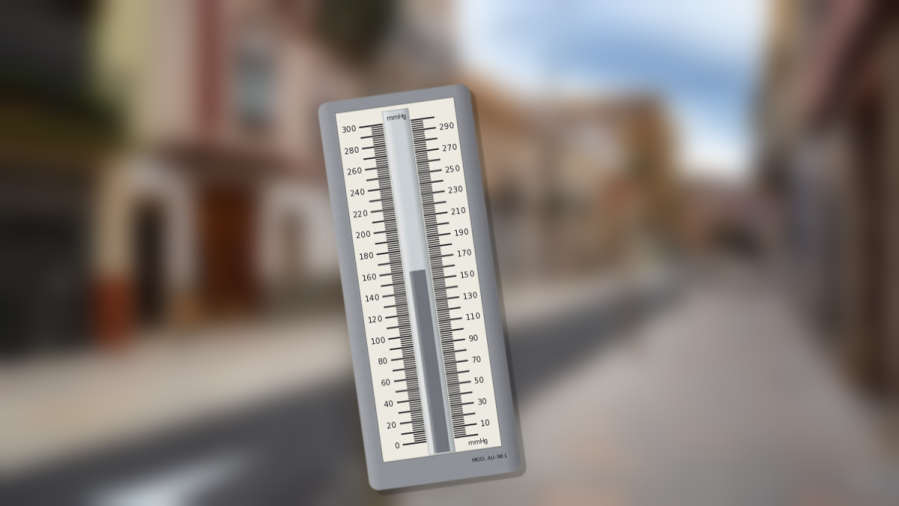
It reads 160; mmHg
